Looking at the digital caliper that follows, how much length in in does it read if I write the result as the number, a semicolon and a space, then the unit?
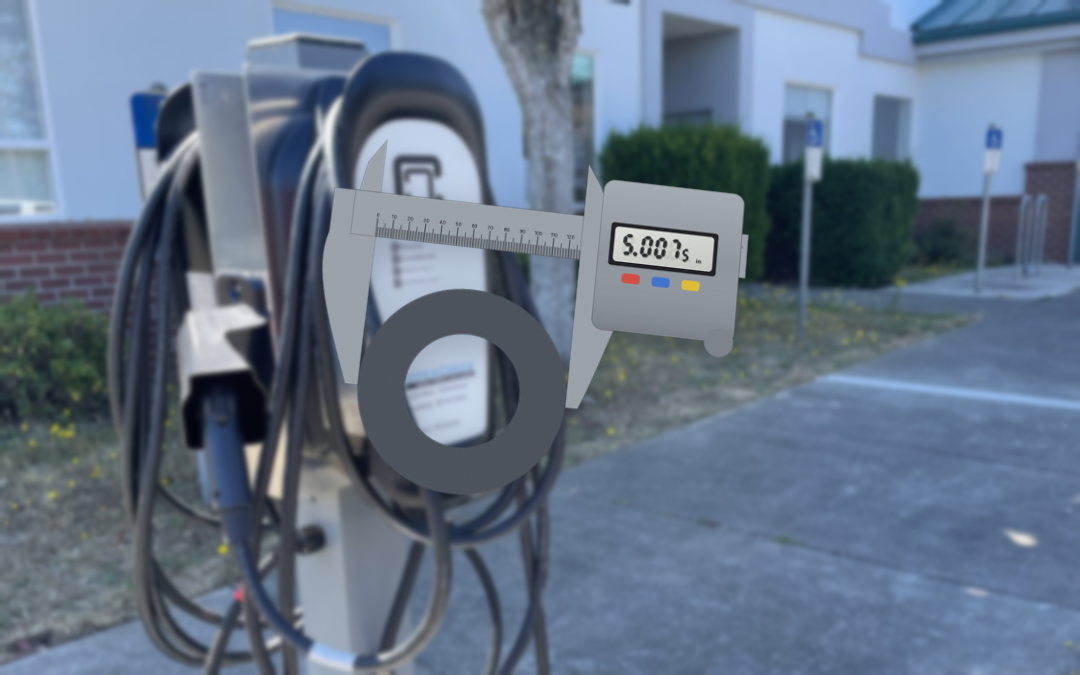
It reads 5.0075; in
